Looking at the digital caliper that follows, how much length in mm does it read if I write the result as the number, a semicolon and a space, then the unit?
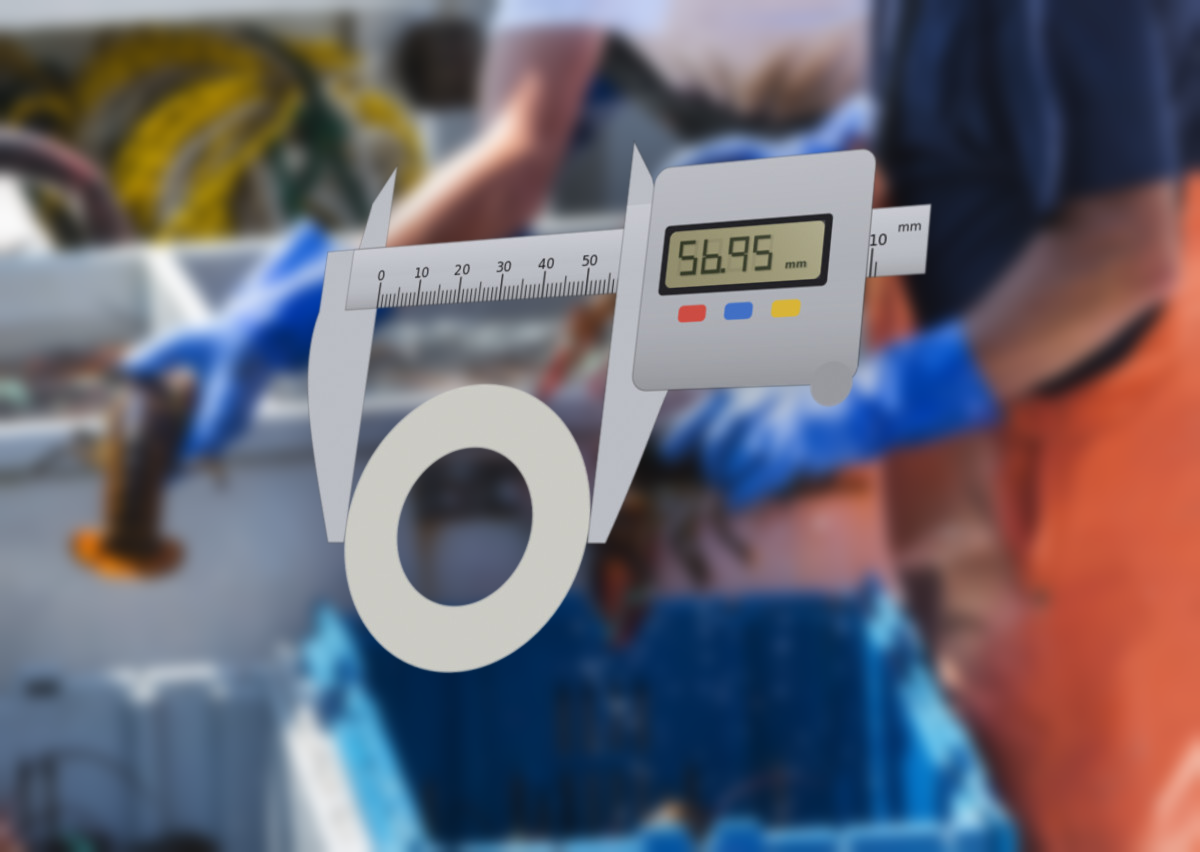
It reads 56.95; mm
